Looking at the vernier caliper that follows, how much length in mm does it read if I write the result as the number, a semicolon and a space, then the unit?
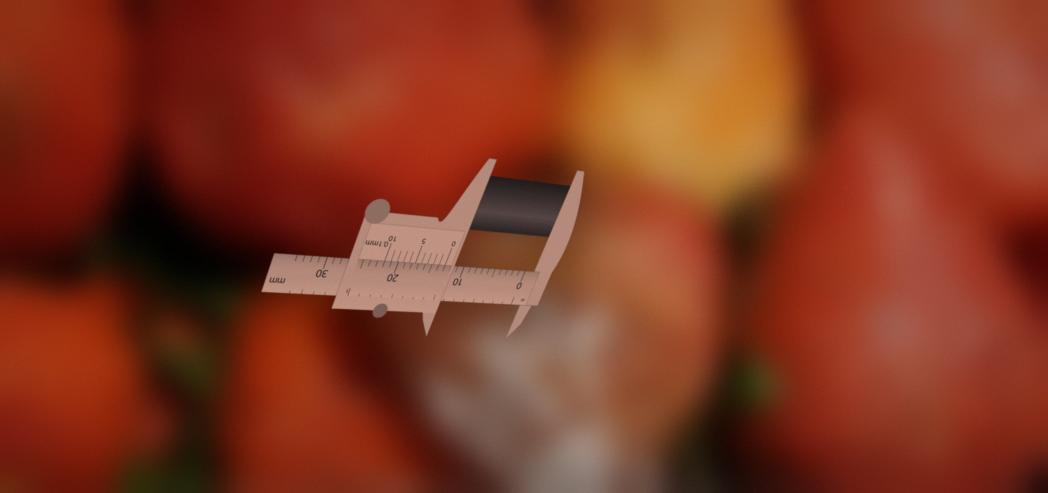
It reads 13.0; mm
